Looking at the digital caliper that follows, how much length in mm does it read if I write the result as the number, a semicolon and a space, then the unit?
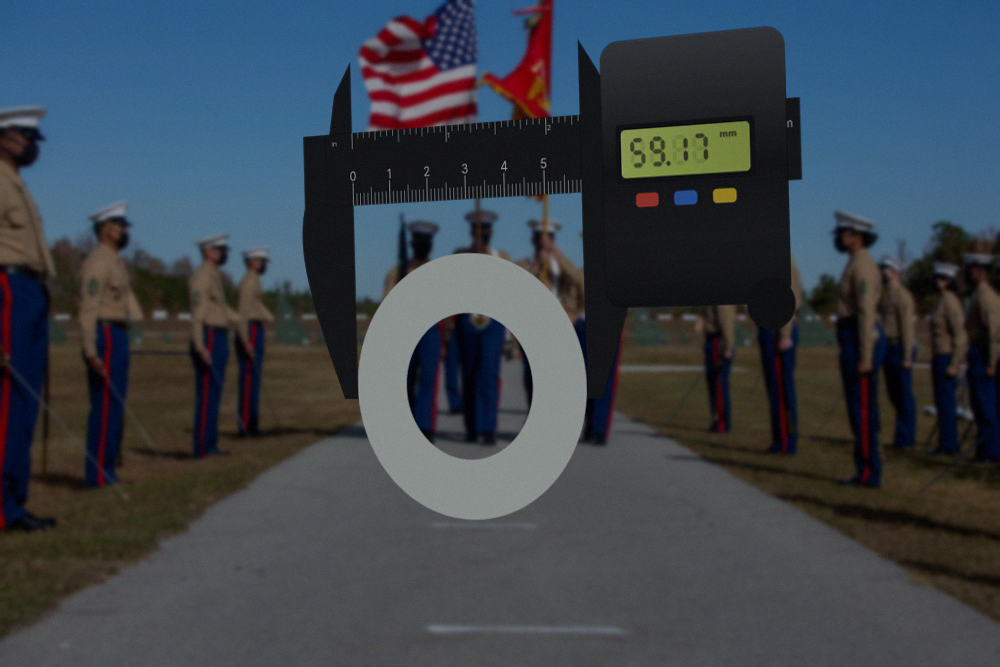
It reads 59.17; mm
